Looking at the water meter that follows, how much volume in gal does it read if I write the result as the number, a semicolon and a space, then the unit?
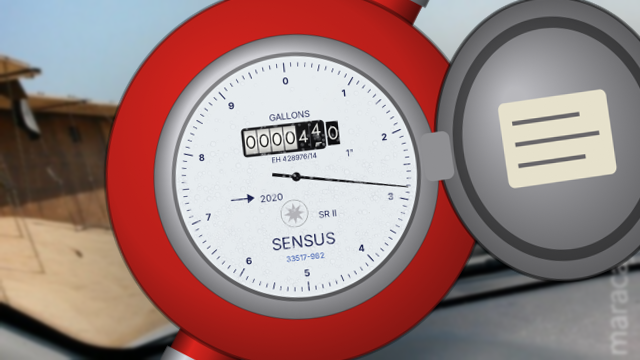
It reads 442.8; gal
